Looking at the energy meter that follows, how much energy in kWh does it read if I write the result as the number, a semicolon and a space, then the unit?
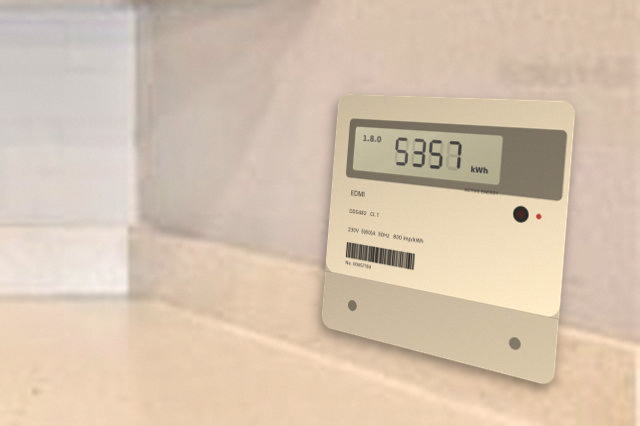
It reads 5357; kWh
